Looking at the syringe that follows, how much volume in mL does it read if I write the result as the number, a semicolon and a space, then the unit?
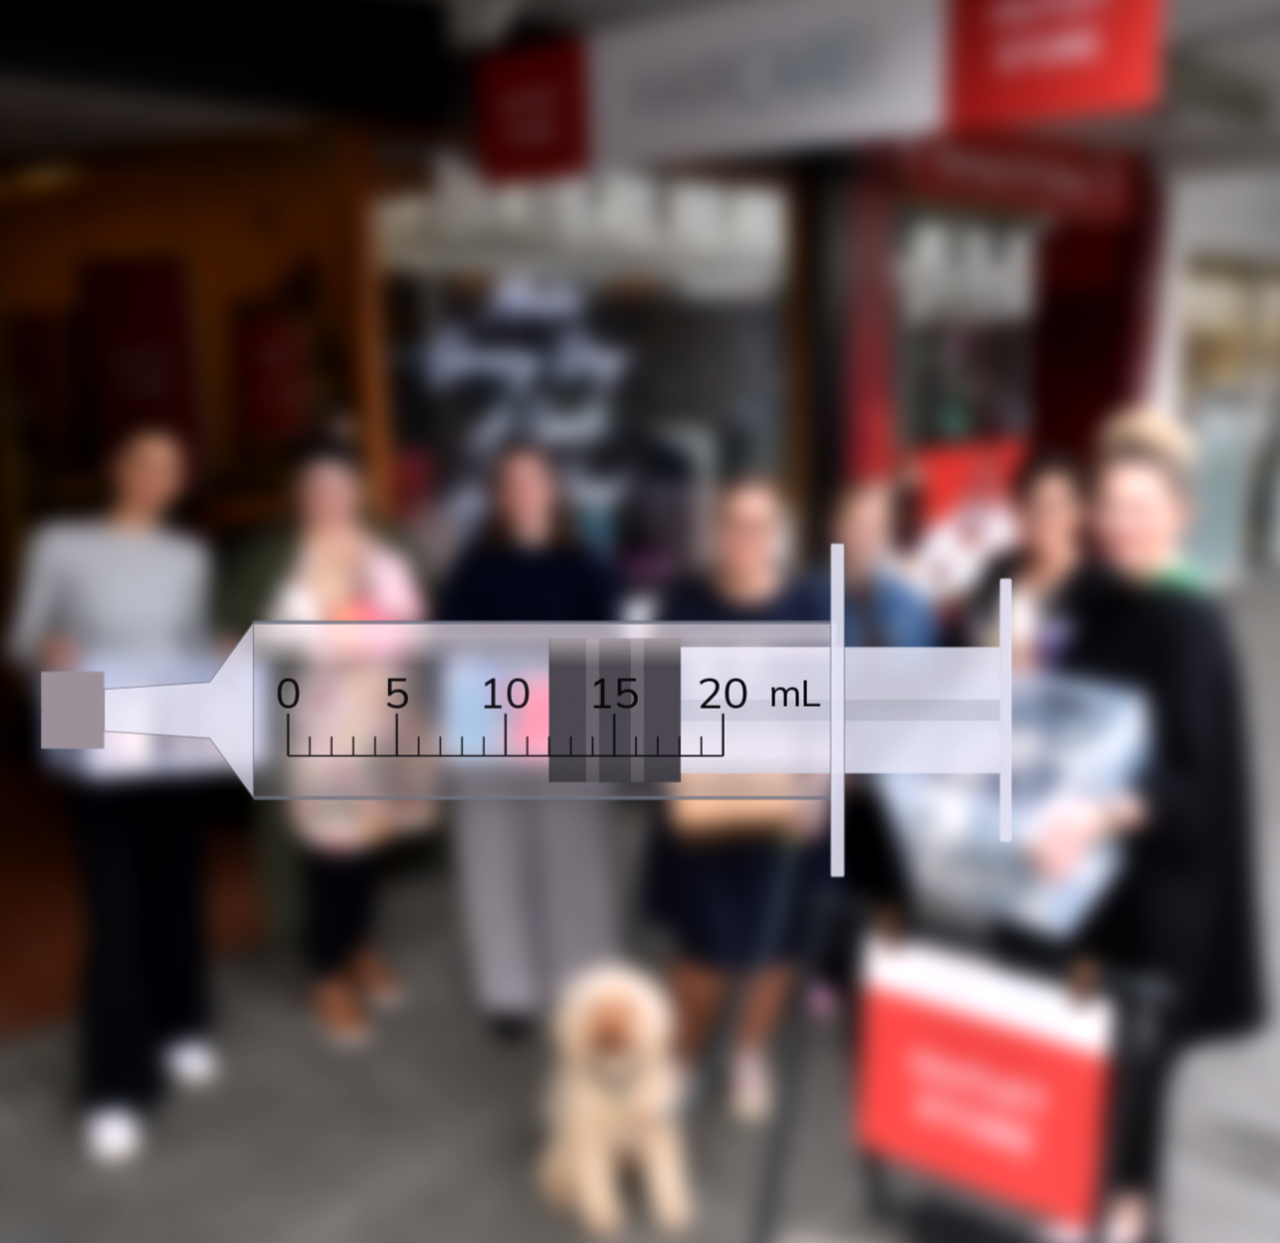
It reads 12; mL
